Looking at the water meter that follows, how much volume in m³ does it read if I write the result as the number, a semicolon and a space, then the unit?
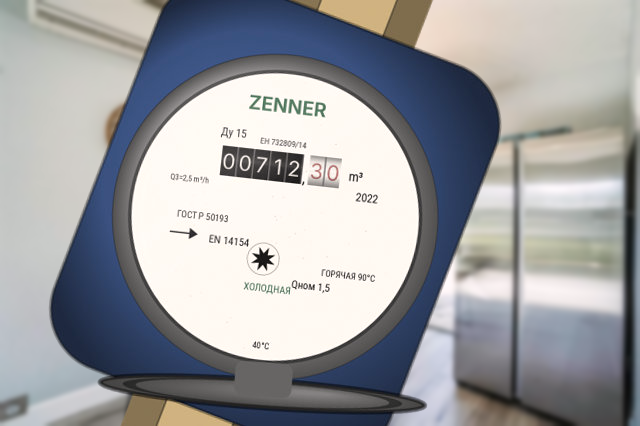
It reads 712.30; m³
